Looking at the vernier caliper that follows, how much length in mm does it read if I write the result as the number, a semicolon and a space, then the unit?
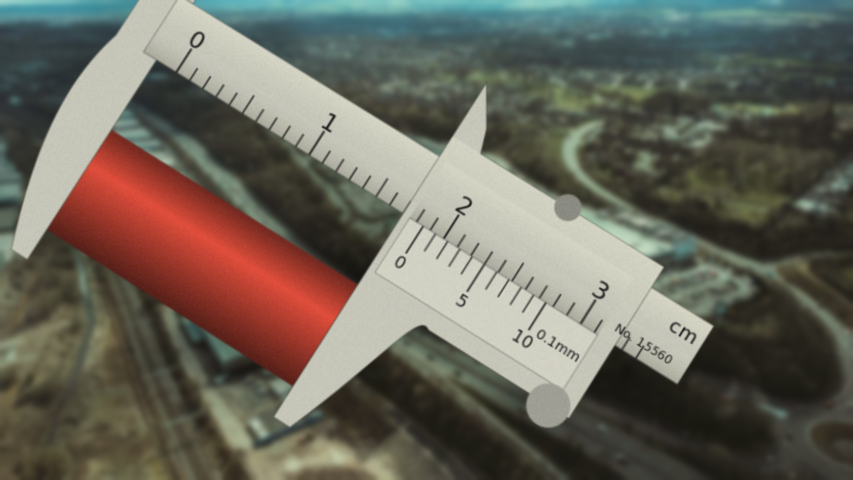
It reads 18.5; mm
